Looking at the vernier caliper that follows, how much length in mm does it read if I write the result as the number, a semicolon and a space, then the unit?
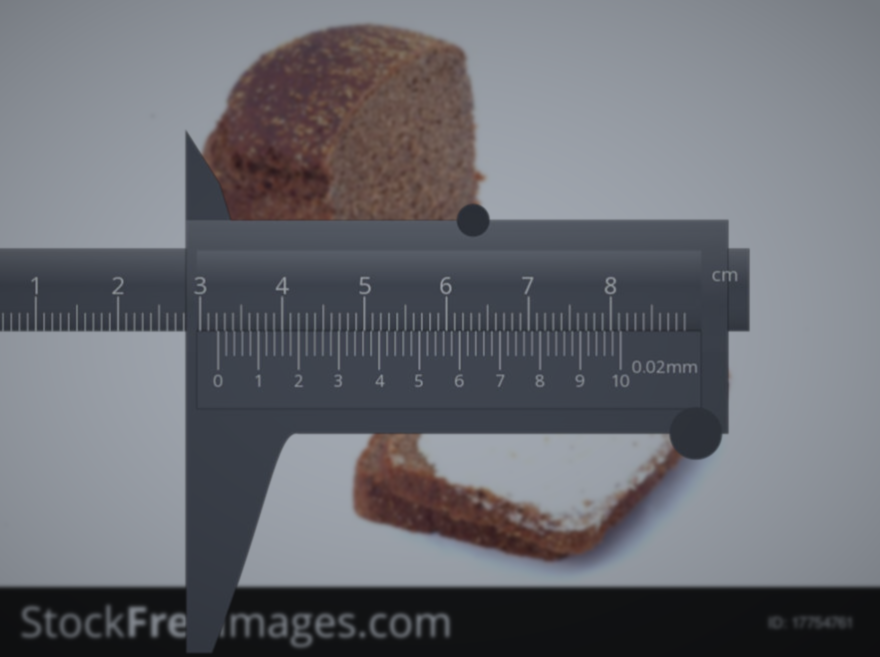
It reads 32.2; mm
